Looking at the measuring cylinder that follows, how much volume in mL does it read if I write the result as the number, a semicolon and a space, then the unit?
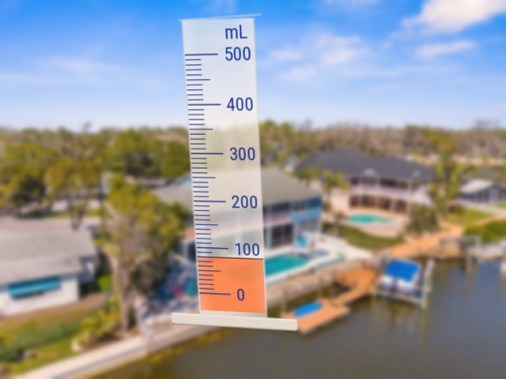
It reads 80; mL
